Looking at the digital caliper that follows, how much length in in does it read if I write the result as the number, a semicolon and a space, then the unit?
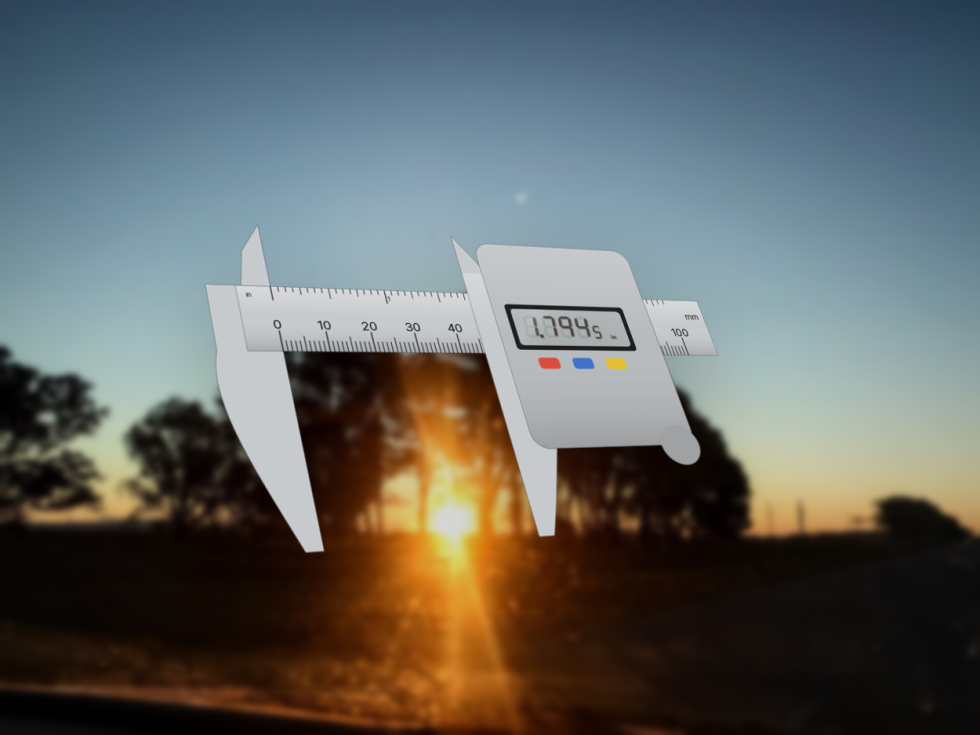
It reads 1.7945; in
